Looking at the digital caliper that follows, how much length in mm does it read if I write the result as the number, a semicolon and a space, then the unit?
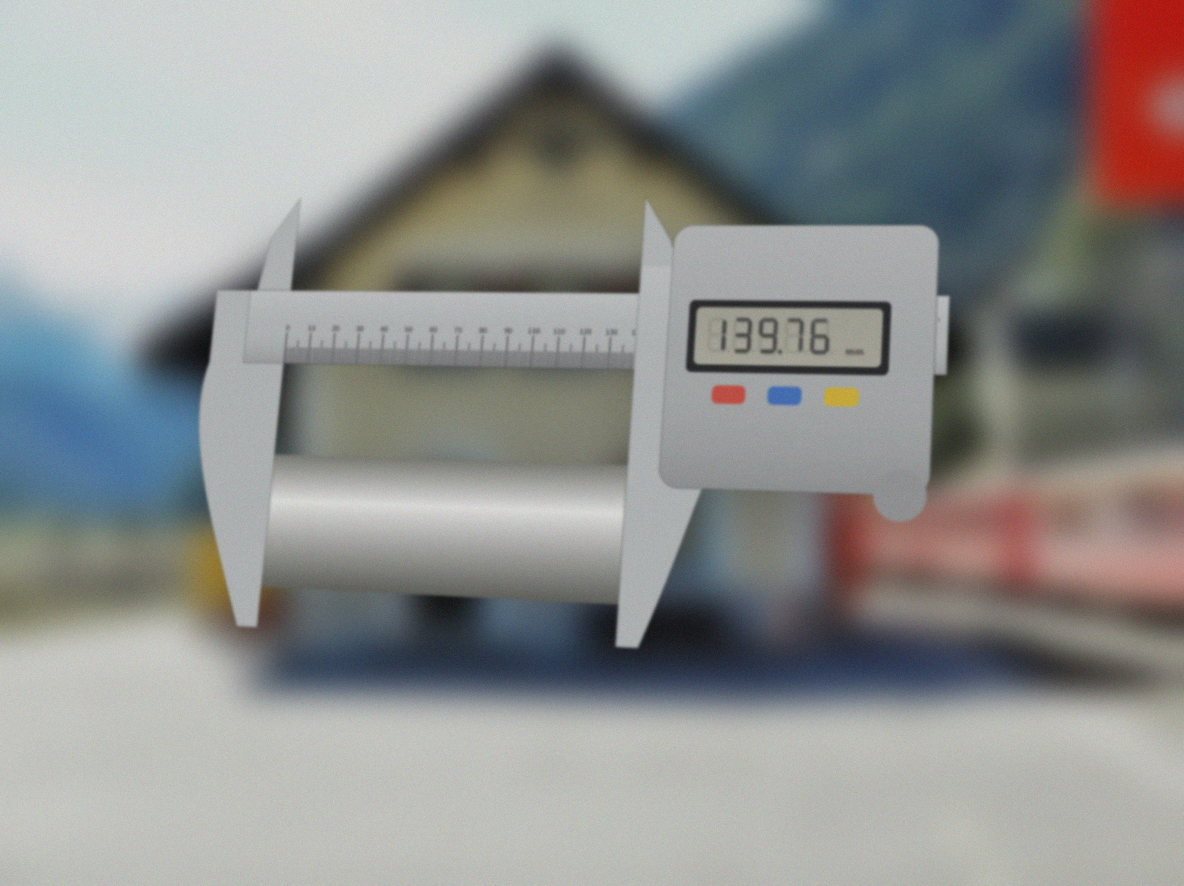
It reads 139.76; mm
